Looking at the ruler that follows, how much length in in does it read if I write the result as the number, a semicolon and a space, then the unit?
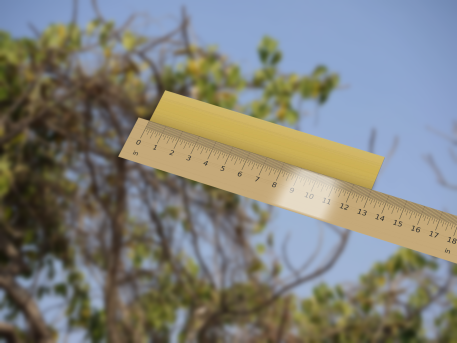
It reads 13; in
